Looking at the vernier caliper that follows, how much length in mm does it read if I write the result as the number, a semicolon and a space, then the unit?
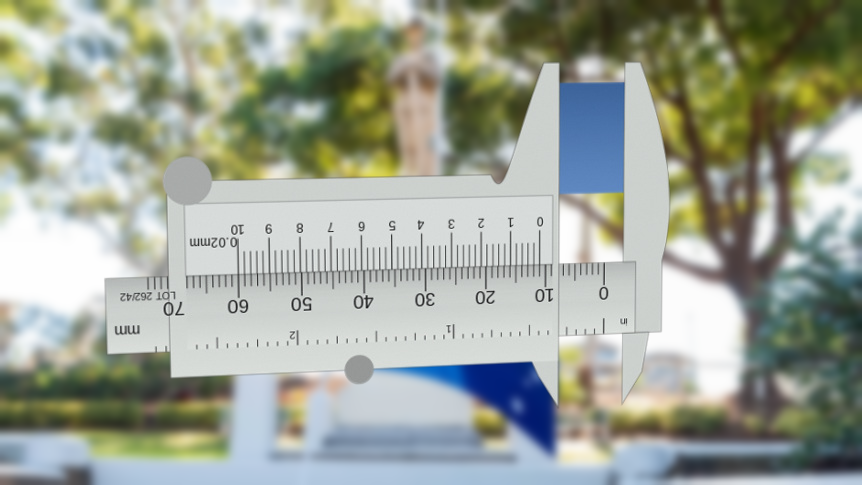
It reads 11.0; mm
